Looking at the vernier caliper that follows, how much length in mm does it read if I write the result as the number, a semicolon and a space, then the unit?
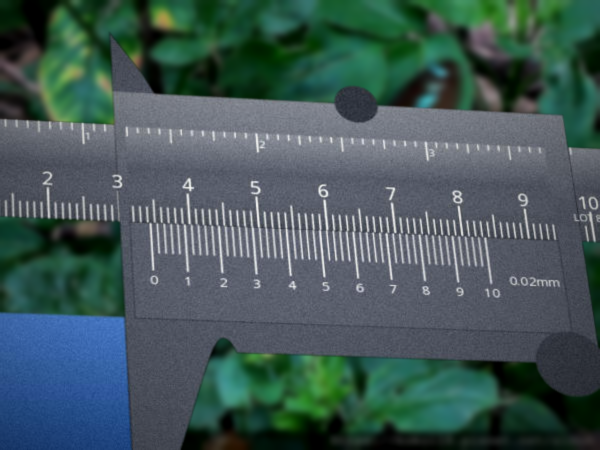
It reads 34.4; mm
